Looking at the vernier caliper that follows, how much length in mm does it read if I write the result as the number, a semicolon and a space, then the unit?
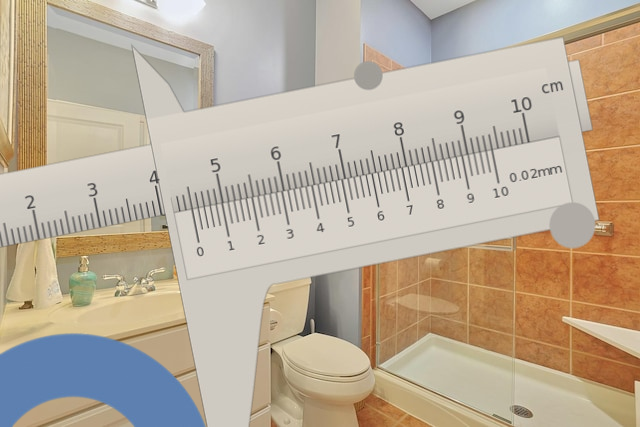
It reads 45.0; mm
